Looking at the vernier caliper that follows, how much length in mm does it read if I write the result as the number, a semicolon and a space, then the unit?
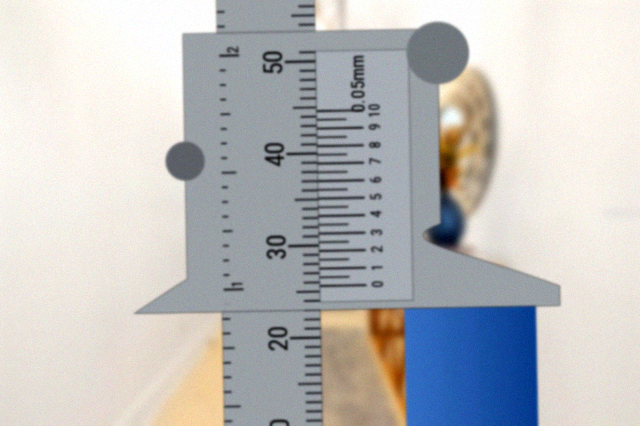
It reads 25.6; mm
